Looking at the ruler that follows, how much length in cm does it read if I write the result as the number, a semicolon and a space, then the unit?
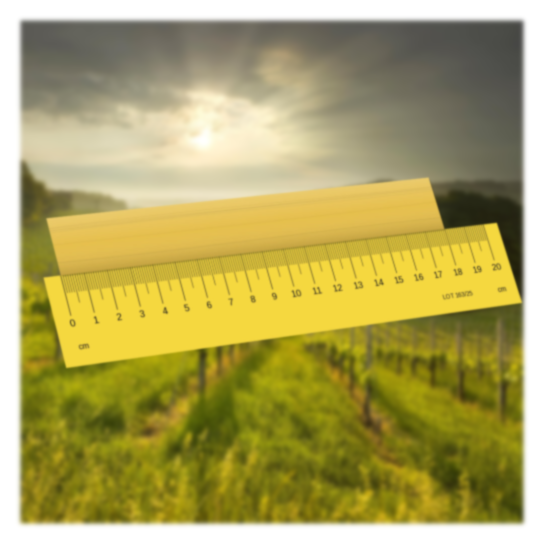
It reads 18; cm
